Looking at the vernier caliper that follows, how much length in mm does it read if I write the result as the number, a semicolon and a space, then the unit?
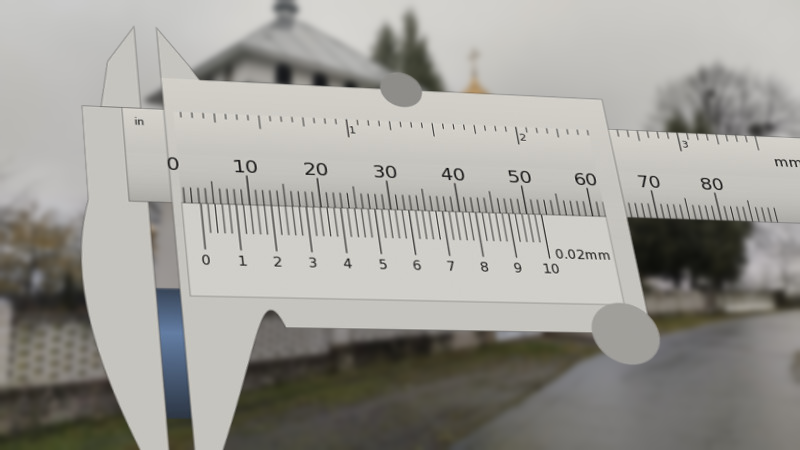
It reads 3.2; mm
